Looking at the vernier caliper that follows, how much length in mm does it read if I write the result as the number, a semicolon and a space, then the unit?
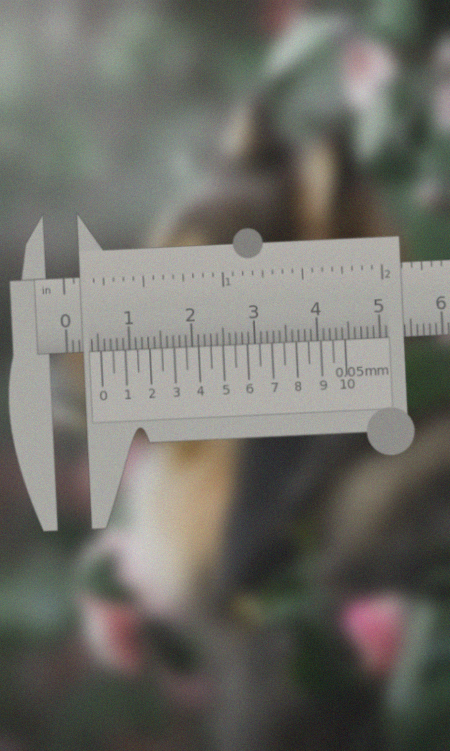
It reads 5.4; mm
